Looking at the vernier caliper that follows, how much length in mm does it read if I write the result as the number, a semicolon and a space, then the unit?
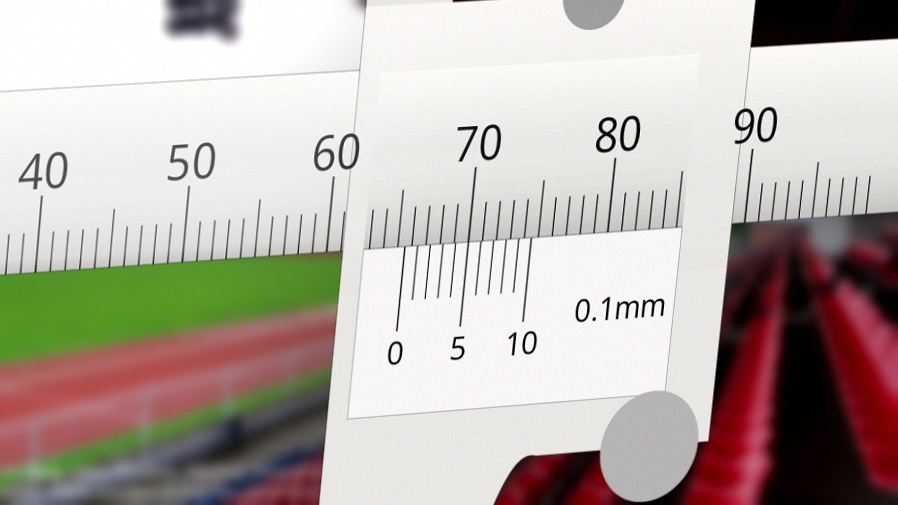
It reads 65.5; mm
